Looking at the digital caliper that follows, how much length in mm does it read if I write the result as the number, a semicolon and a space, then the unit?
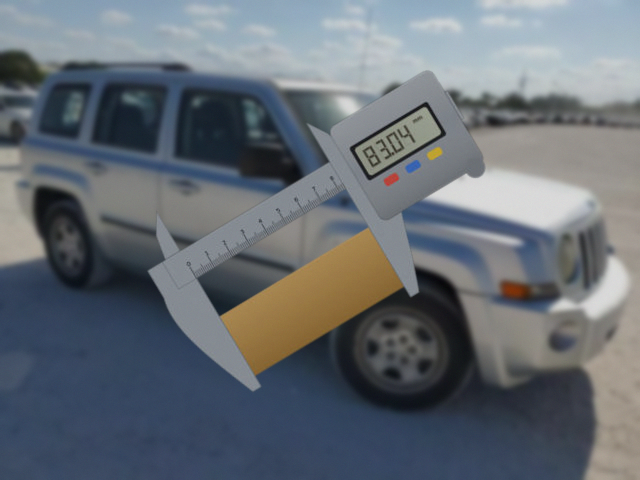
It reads 83.04; mm
